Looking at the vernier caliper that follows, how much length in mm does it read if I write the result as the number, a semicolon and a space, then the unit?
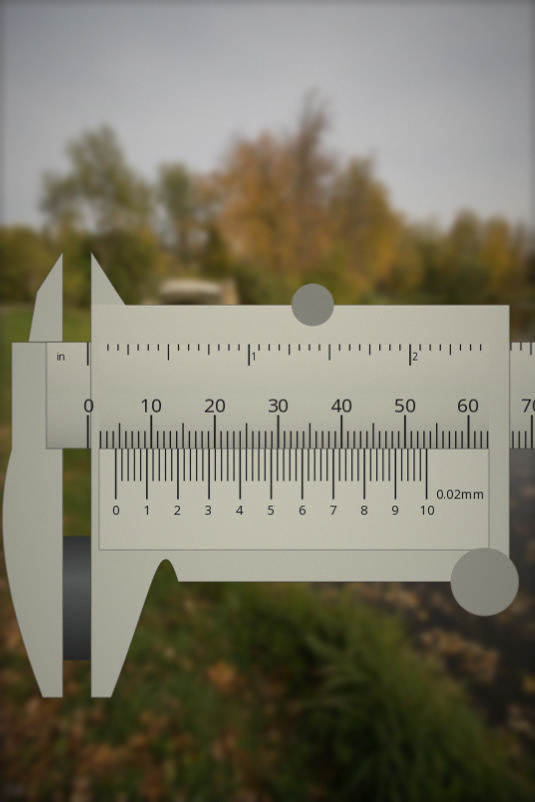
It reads 4.4; mm
